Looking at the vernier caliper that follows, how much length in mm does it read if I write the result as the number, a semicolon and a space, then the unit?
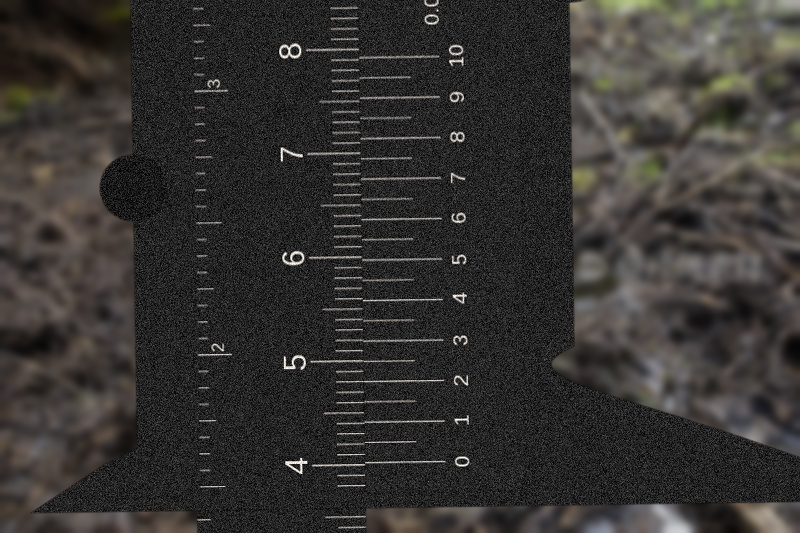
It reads 40.2; mm
